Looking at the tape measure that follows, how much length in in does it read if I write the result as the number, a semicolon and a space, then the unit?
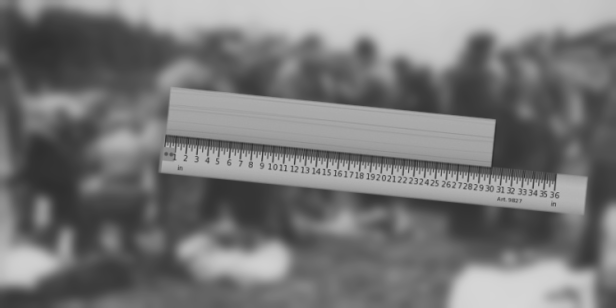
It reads 30; in
